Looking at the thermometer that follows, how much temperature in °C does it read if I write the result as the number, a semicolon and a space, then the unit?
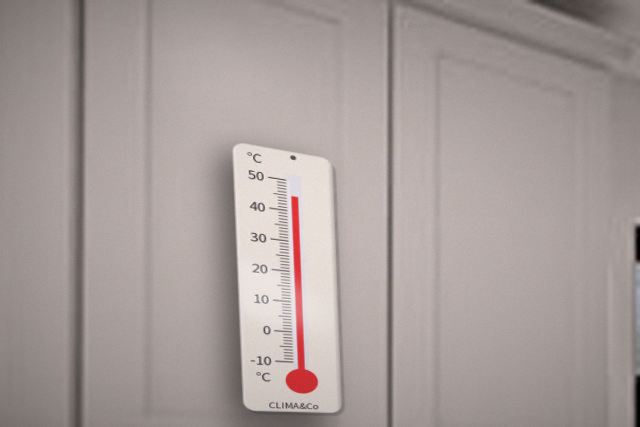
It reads 45; °C
